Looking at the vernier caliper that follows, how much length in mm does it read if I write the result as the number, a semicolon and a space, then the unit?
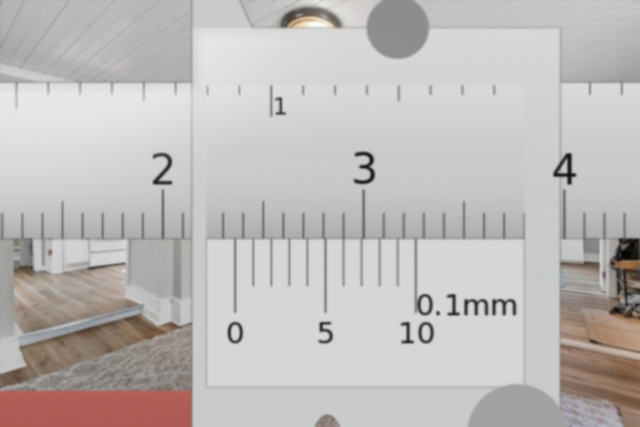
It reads 23.6; mm
